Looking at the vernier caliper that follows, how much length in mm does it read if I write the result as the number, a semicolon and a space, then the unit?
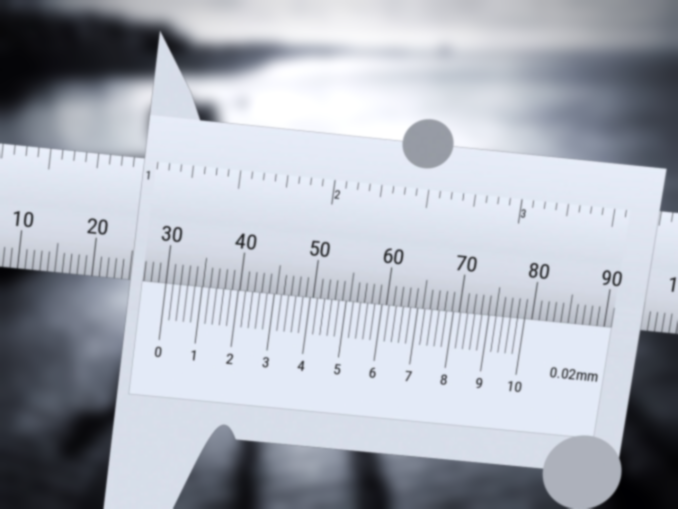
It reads 30.0; mm
